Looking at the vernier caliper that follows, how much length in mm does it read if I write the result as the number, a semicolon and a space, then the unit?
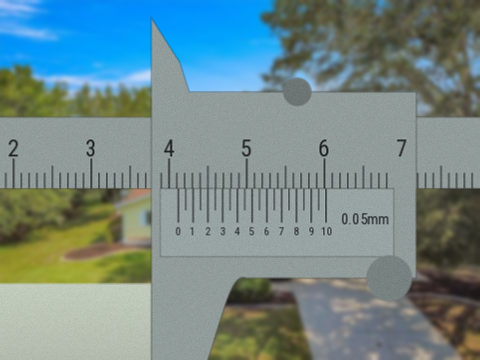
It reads 41.2; mm
